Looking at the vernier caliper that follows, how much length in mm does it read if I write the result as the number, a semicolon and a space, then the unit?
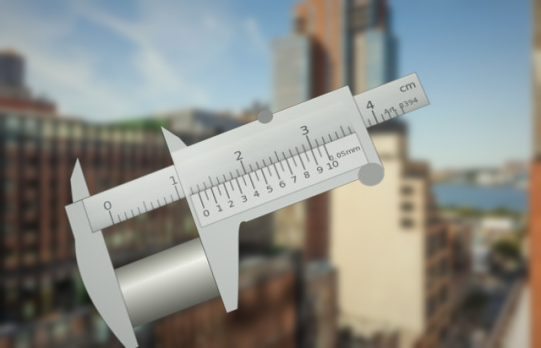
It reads 12.8; mm
